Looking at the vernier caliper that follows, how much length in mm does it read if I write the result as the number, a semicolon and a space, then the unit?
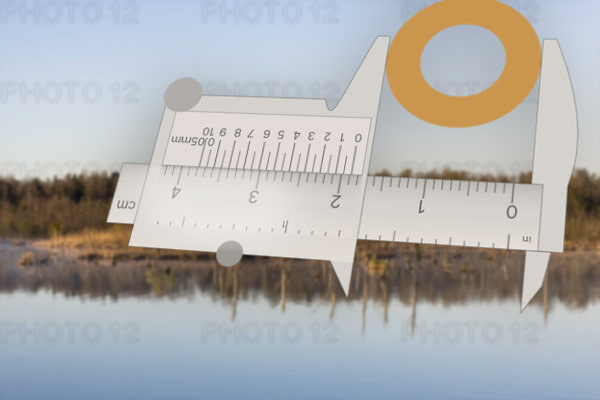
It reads 18.8; mm
